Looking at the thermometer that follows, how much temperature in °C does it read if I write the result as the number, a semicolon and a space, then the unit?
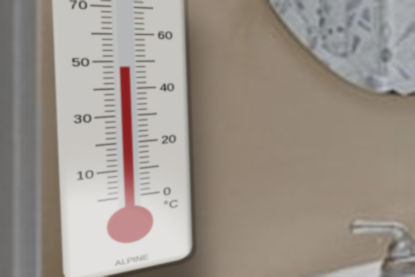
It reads 48; °C
